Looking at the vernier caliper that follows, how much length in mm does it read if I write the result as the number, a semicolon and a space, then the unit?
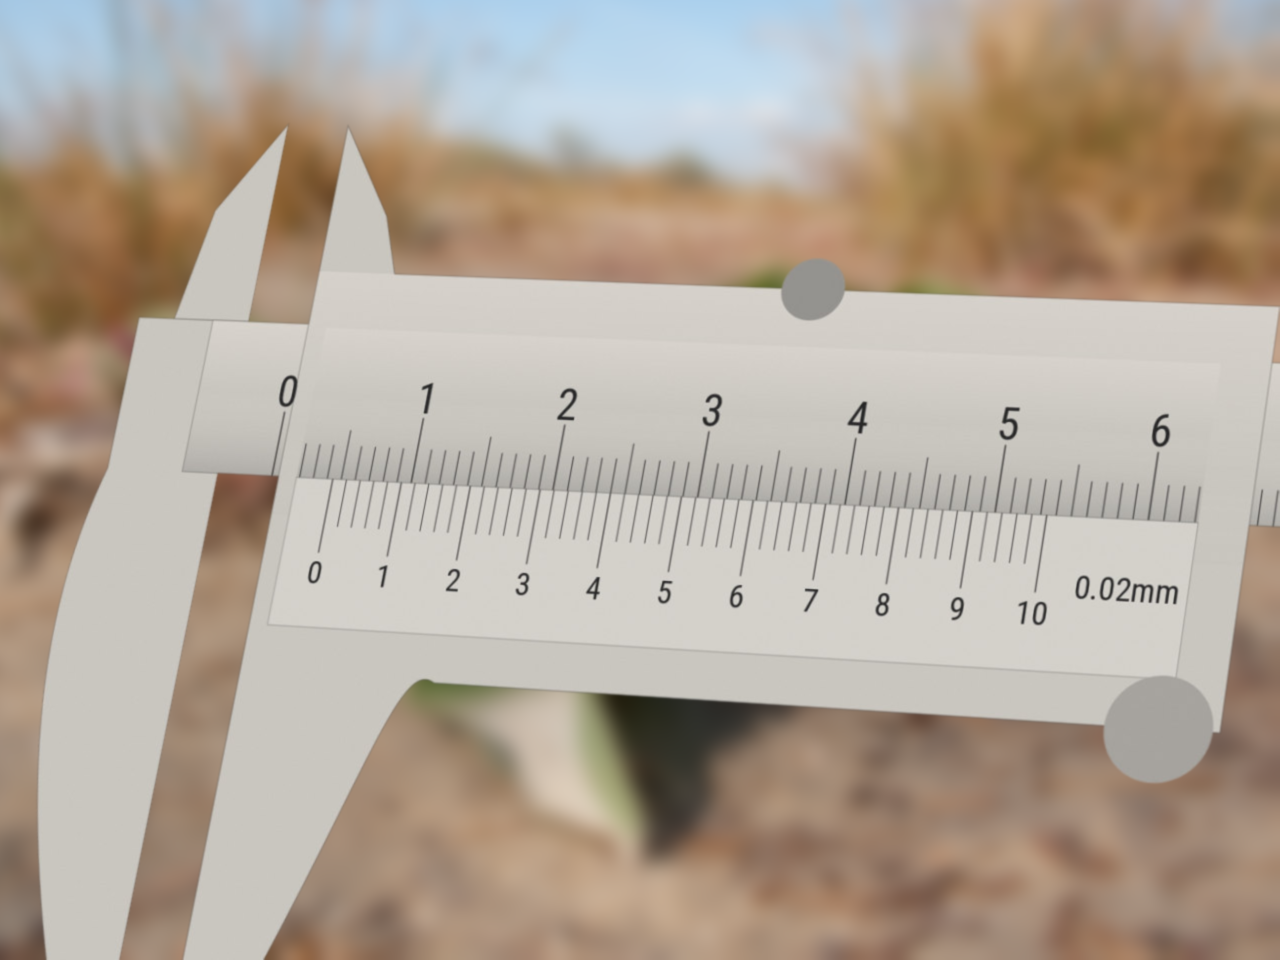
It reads 4.4; mm
